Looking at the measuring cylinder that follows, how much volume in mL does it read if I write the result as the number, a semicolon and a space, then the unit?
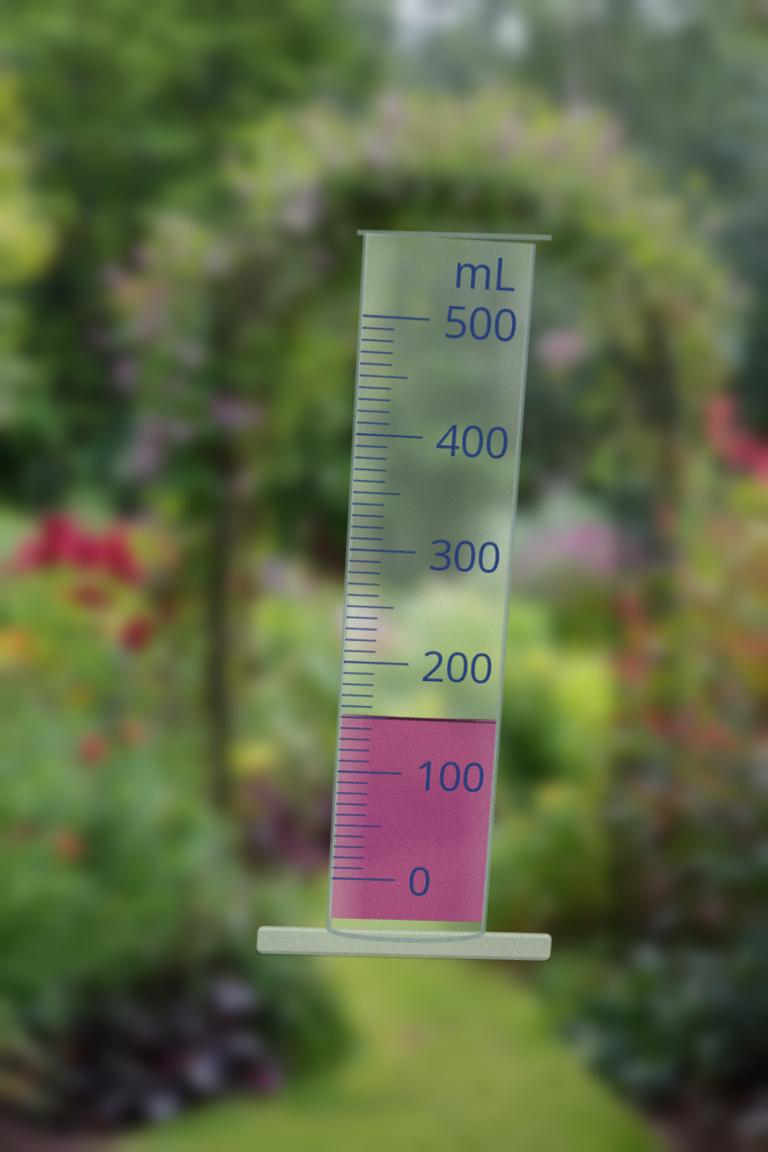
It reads 150; mL
